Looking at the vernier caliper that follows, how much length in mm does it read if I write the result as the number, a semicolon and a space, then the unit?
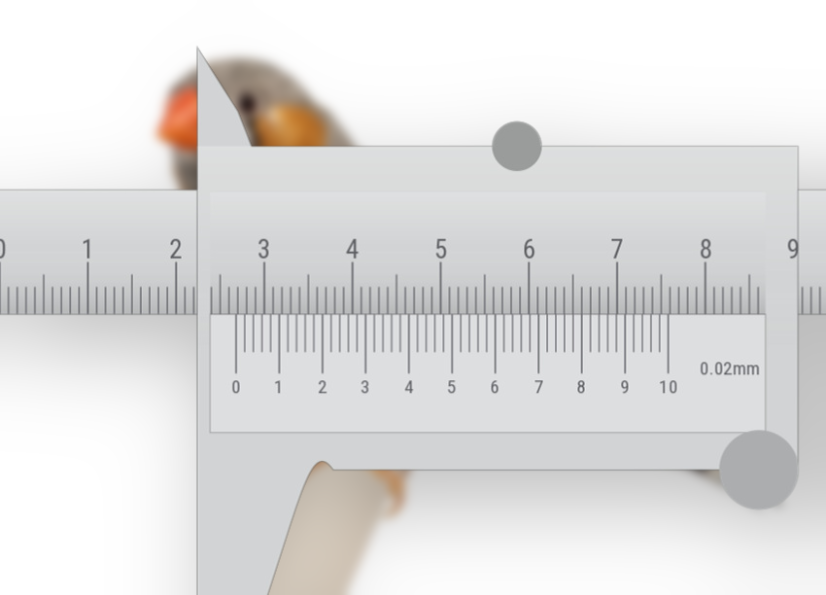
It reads 26.8; mm
